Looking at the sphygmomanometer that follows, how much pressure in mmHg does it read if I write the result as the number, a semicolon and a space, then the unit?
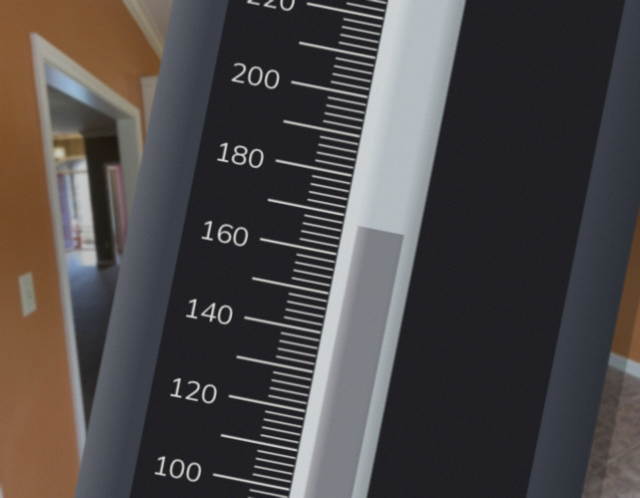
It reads 168; mmHg
